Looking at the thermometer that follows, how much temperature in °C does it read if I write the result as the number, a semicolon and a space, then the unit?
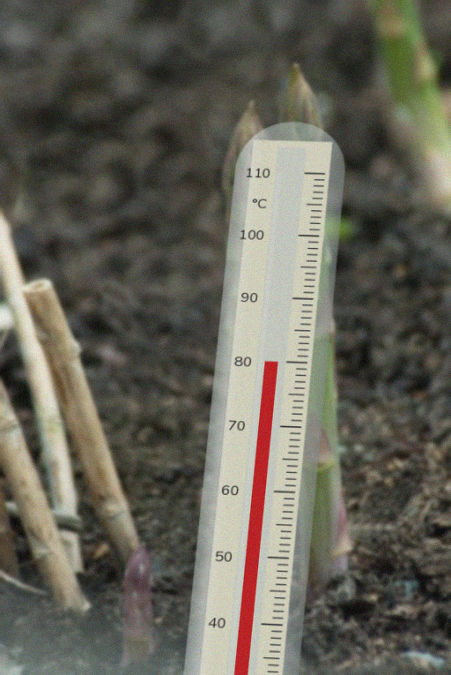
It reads 80; °C
